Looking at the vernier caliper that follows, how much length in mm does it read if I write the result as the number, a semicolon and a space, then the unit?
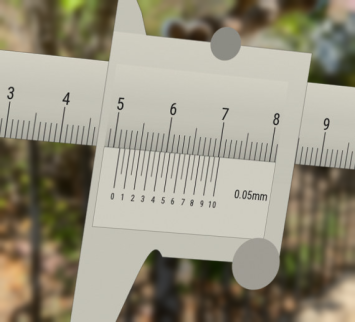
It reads 51.2; mm
